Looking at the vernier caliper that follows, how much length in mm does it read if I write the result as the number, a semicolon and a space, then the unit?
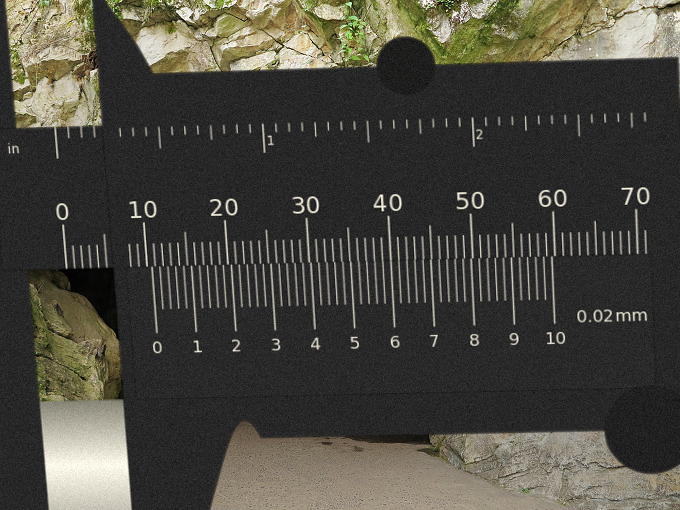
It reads 10.6; mm
